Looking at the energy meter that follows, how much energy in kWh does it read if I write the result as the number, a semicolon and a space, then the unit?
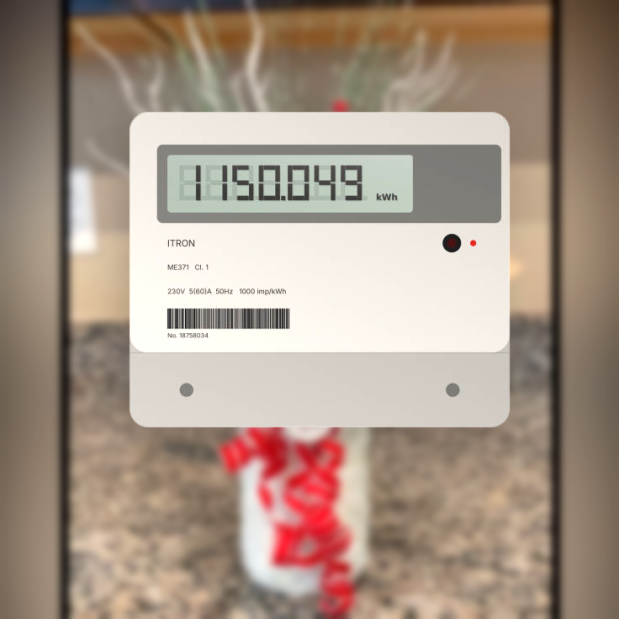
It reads 1150.049; kWh
